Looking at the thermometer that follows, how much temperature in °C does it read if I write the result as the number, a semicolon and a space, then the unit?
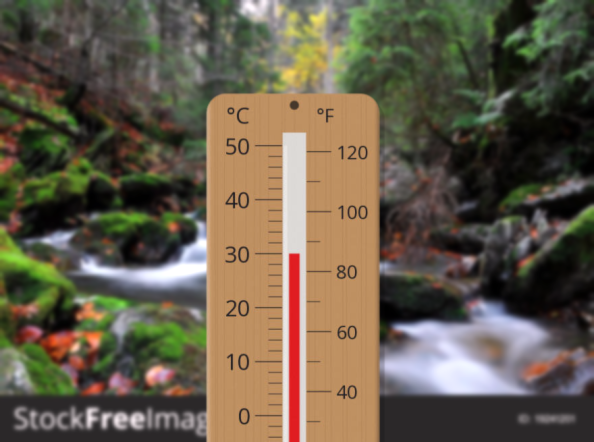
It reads 30; °C
